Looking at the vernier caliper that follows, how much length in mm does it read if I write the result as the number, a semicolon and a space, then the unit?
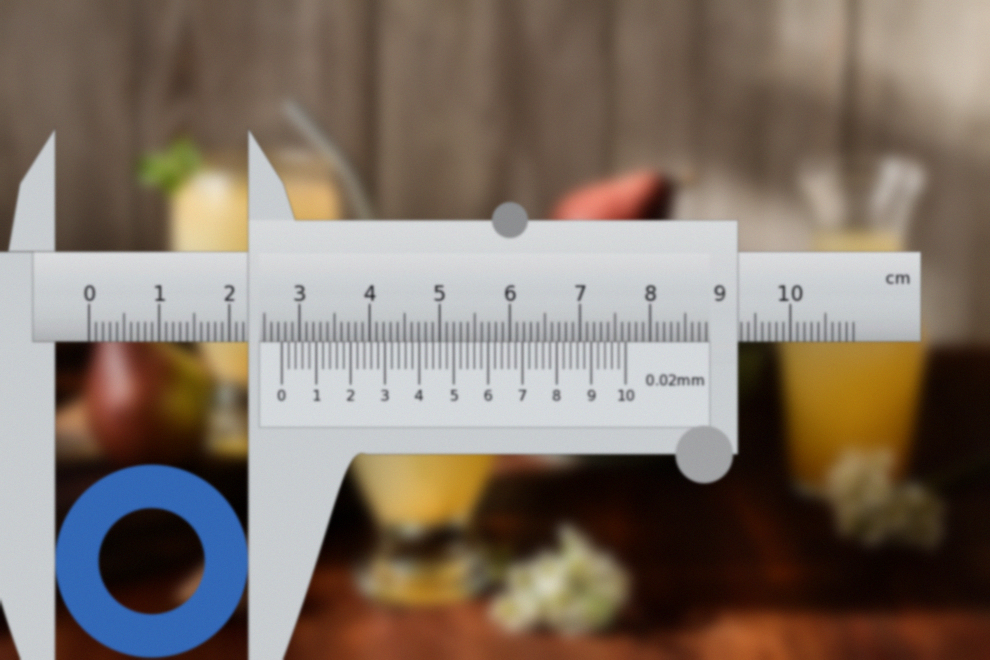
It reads 27.5; mm
